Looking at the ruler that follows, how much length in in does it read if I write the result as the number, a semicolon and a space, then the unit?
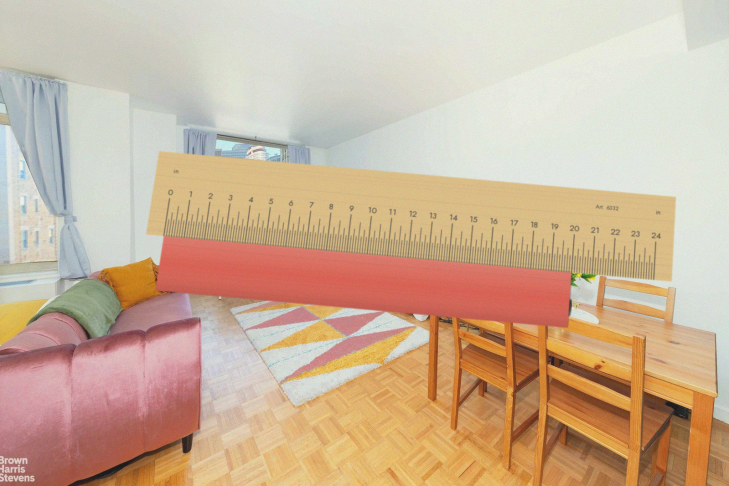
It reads 20; in
